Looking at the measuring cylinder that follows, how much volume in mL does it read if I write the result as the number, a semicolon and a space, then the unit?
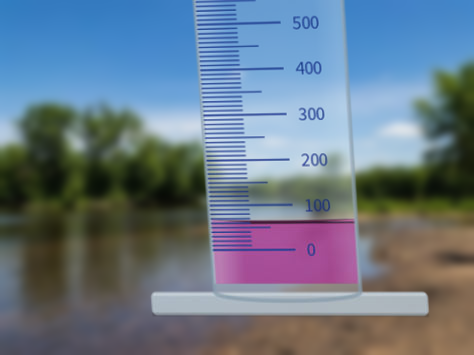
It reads 60; mL
